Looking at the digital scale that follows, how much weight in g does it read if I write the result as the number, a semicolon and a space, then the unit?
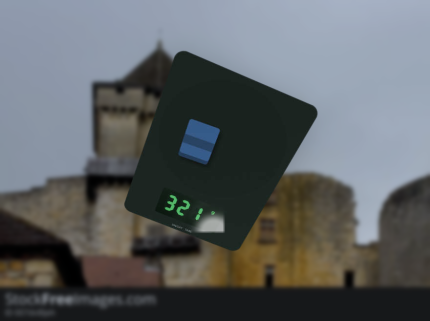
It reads 321; g
